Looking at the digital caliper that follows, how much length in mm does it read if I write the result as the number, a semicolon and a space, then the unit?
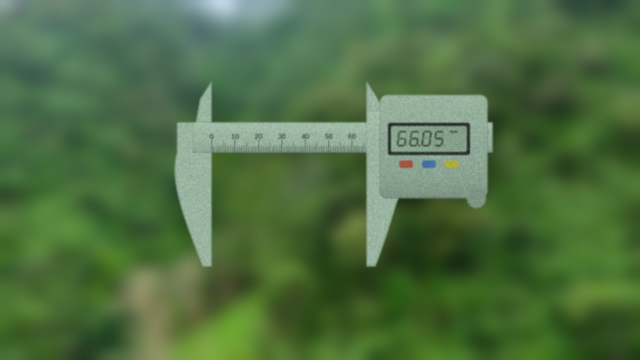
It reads 66.05; mm
